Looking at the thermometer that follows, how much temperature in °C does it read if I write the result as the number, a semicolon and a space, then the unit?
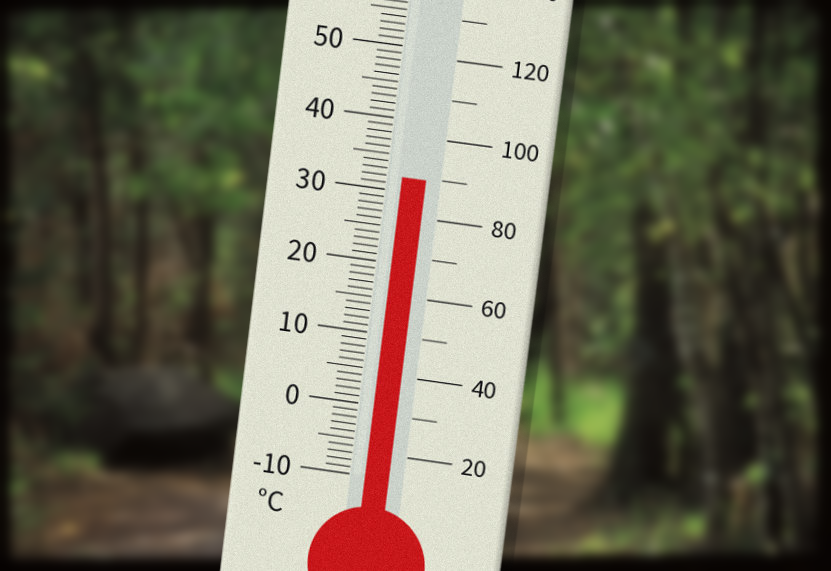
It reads 32; °C
